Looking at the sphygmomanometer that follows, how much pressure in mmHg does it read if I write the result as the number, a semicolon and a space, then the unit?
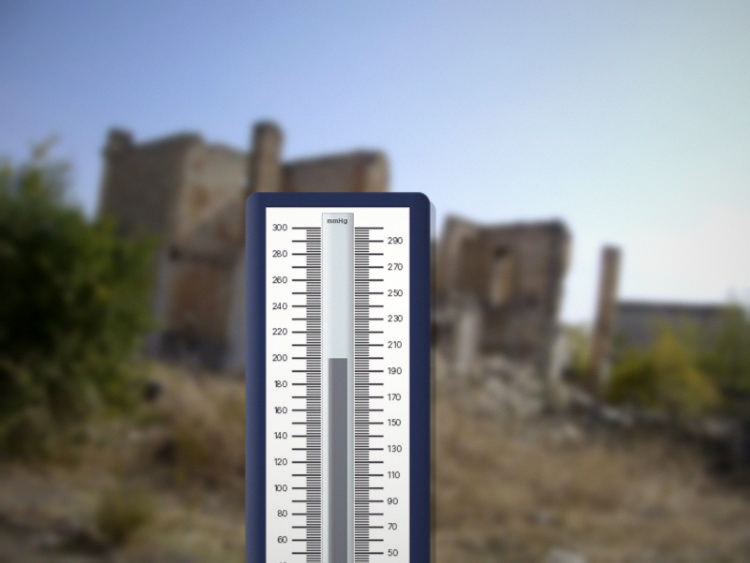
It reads 200; mmHg
